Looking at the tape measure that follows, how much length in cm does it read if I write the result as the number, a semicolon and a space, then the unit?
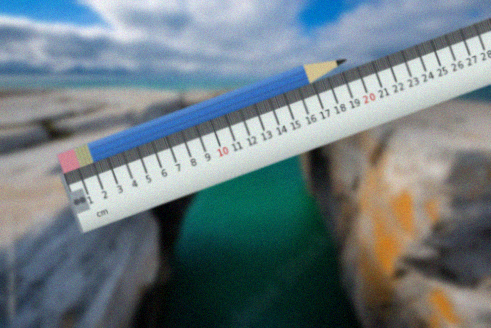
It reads 19.5; cm
